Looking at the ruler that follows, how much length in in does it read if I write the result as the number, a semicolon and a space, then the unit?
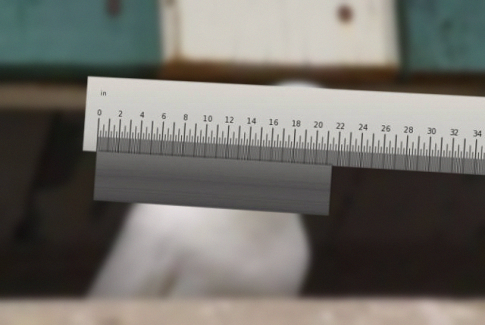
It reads 21.5; in
